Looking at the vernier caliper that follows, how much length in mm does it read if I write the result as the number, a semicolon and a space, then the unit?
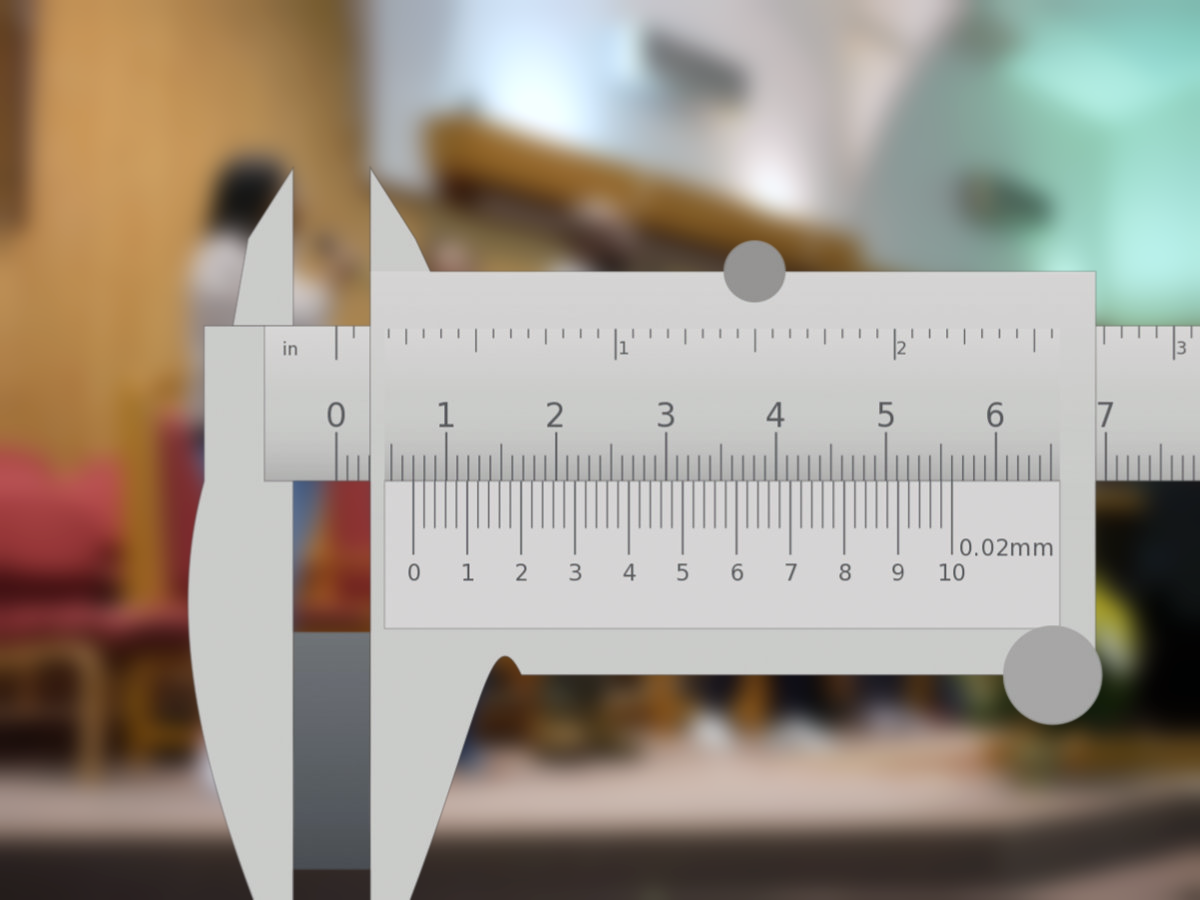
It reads 7.0; mm
